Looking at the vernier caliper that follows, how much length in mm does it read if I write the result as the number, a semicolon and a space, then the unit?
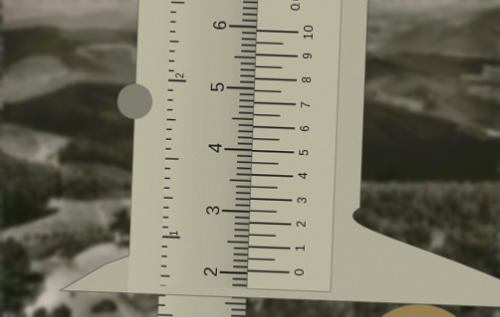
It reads 20.4; mm
